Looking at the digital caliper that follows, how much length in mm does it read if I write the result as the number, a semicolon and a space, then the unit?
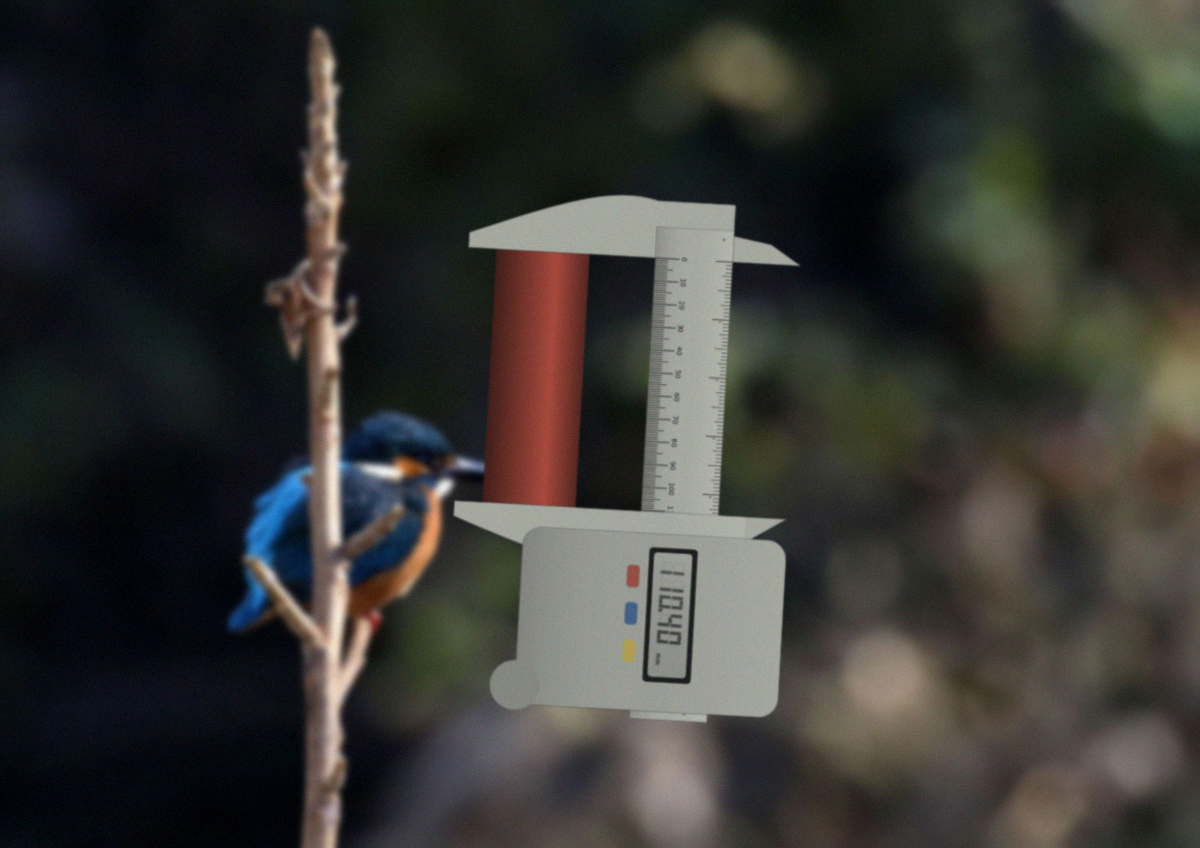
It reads 110.40; mm
